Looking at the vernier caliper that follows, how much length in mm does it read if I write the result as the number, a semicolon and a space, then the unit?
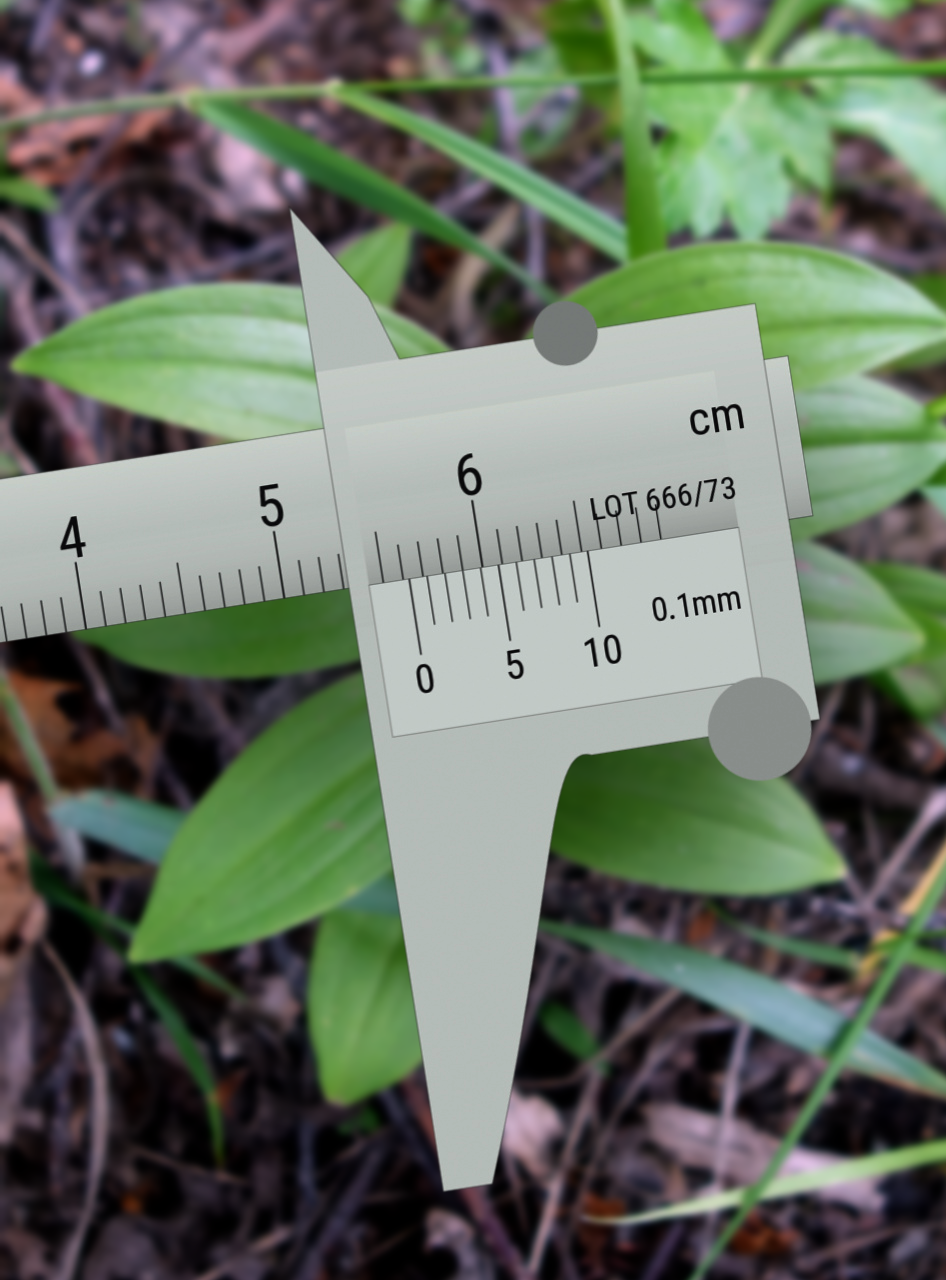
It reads 56.3; mm
